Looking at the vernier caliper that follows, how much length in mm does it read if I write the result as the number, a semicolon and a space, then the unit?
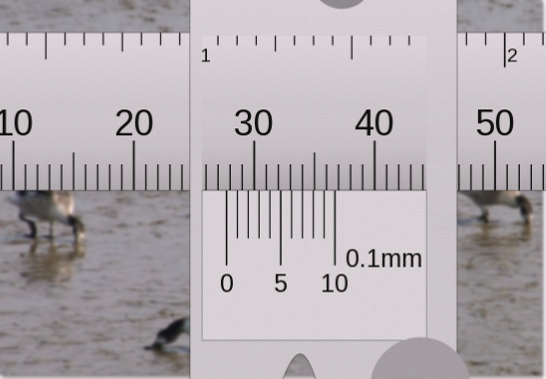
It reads 27.7; mm
